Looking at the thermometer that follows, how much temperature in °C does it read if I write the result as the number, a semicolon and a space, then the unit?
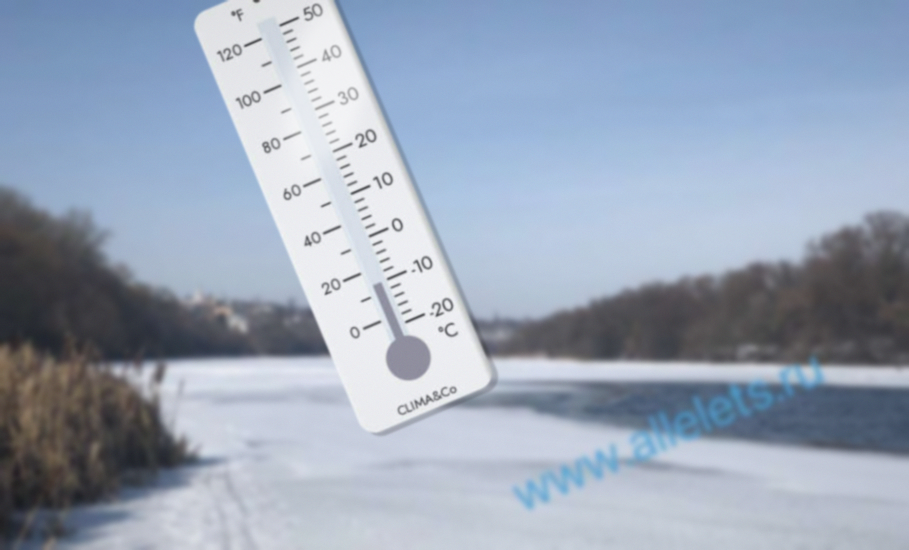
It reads -10; °C
